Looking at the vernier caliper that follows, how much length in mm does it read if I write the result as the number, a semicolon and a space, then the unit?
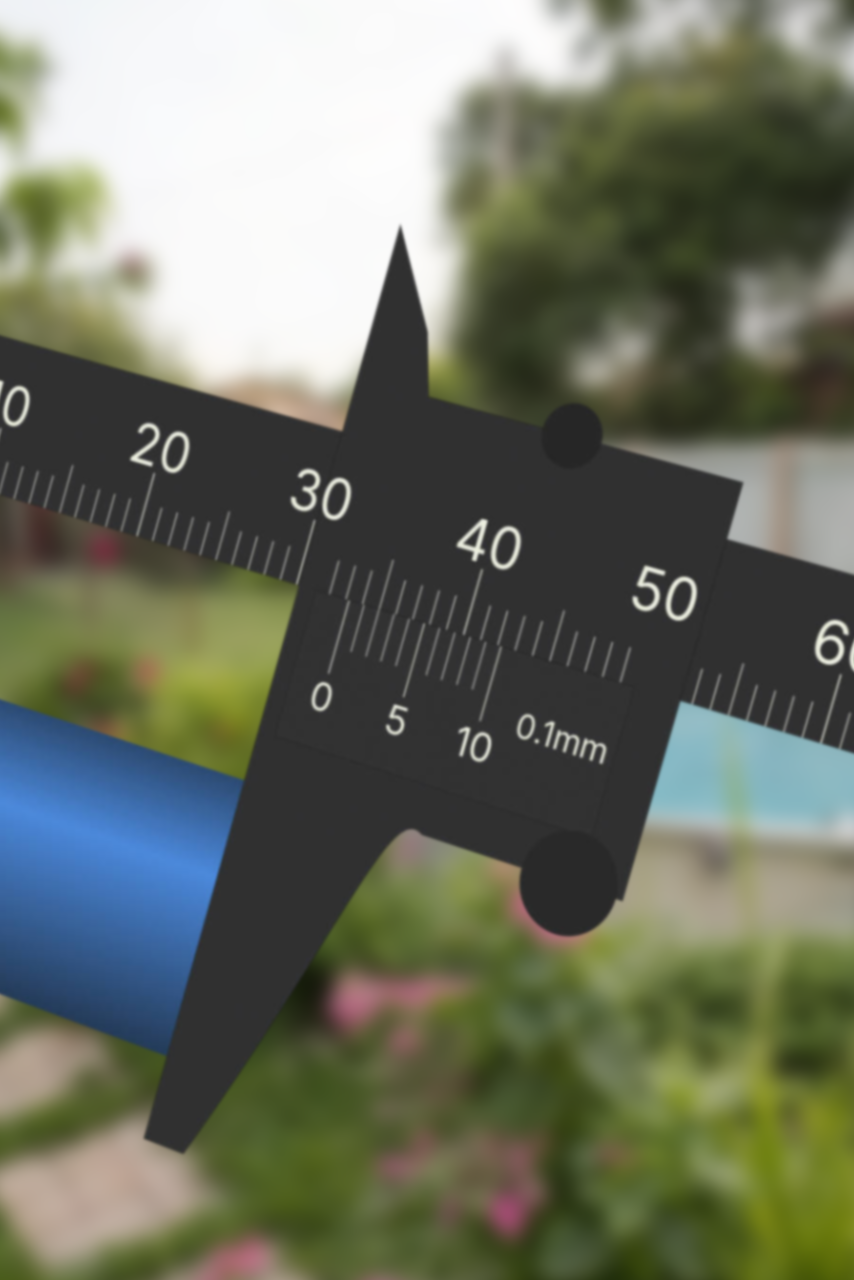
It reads 33.2; mm
